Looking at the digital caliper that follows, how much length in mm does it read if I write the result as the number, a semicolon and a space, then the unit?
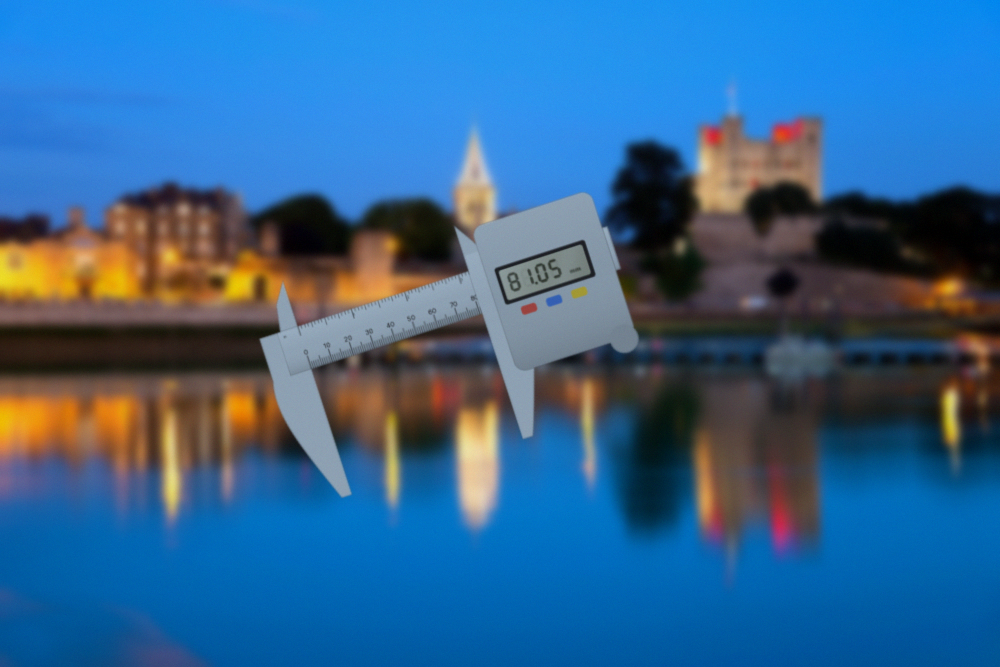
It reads 81.05; mm
